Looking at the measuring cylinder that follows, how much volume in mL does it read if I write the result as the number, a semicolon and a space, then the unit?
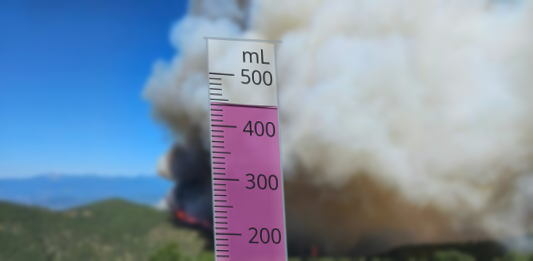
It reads 440; mL
